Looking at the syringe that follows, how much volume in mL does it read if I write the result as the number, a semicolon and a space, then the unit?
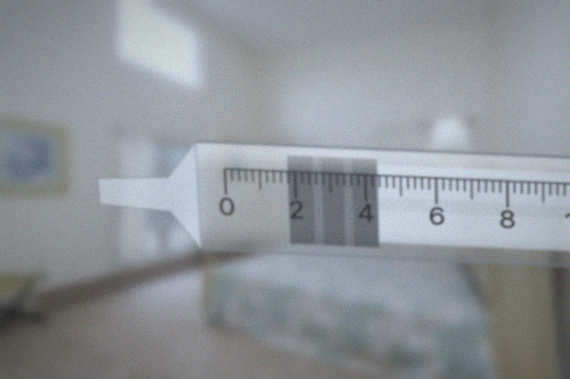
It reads 1.8; mL
